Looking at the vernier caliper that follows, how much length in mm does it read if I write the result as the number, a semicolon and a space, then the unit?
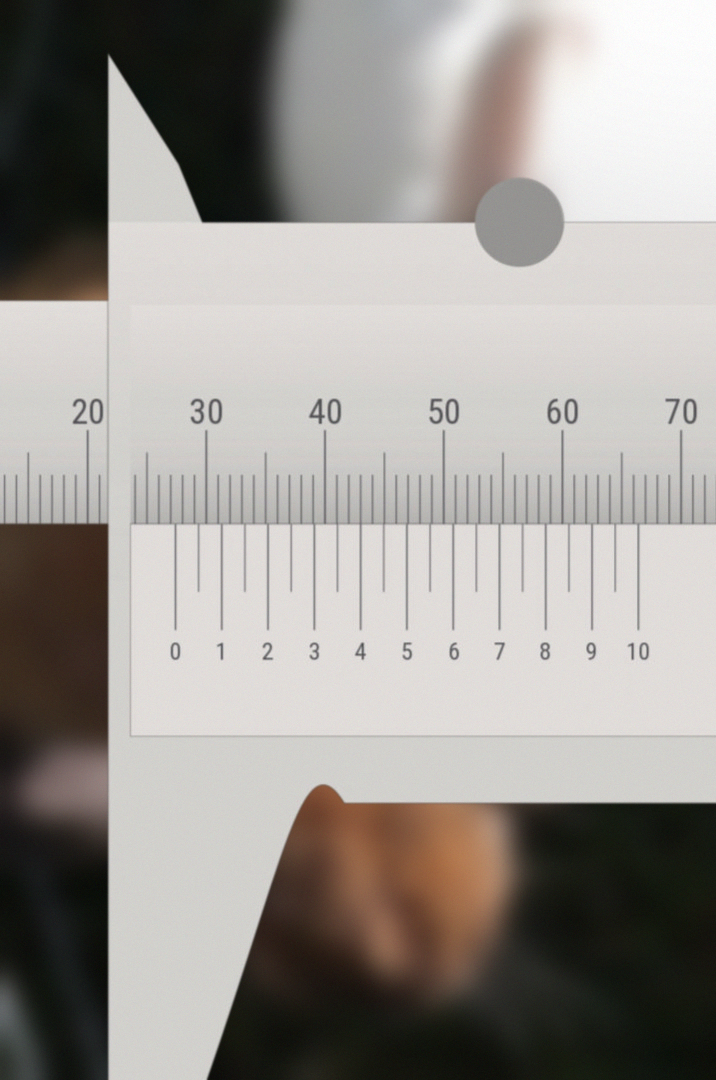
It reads 27.4; mm
